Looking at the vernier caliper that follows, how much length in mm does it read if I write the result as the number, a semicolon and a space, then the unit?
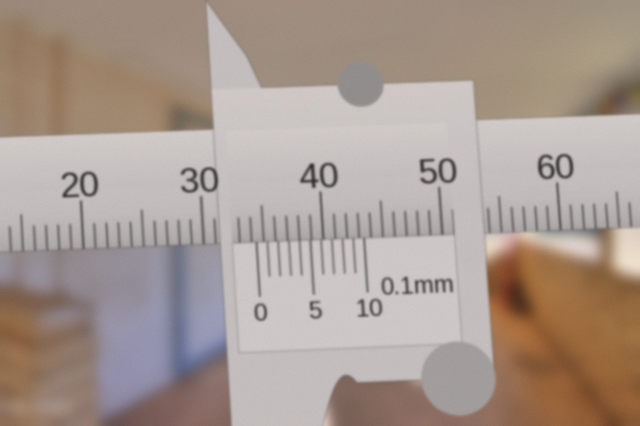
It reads 34.4; mm
